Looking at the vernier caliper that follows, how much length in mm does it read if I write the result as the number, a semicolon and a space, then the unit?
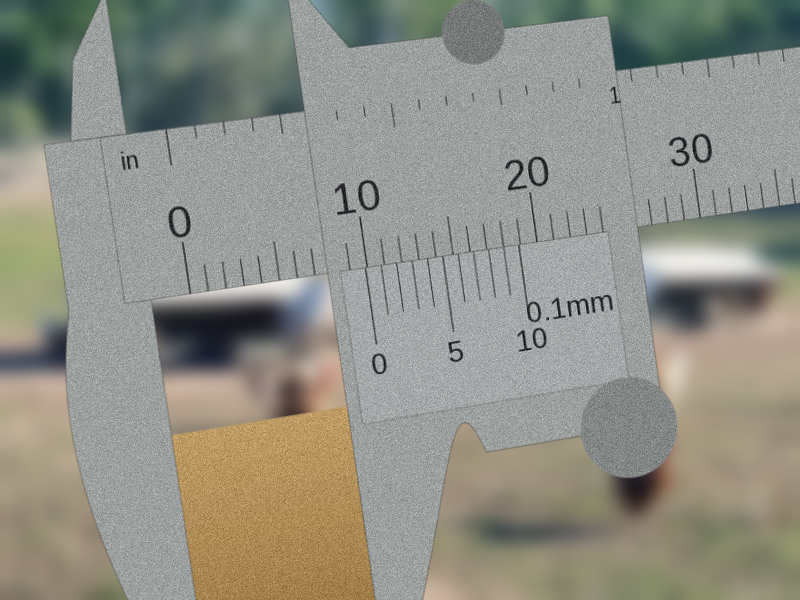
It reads 9.9; mm
